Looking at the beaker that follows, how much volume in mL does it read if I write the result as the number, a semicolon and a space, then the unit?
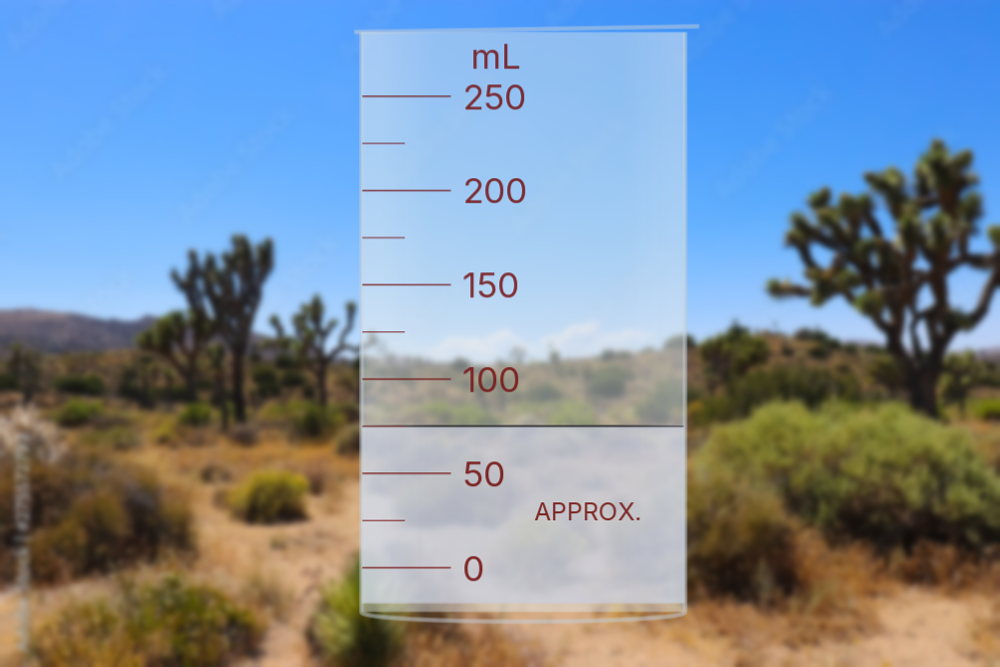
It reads 75; mL
